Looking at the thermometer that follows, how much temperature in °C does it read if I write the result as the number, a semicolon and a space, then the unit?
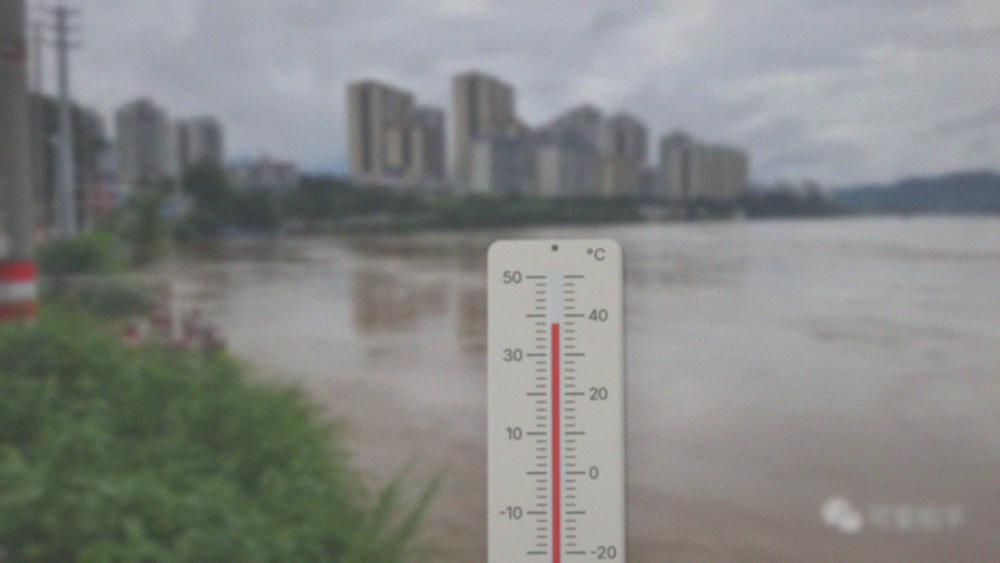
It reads 38; °C
